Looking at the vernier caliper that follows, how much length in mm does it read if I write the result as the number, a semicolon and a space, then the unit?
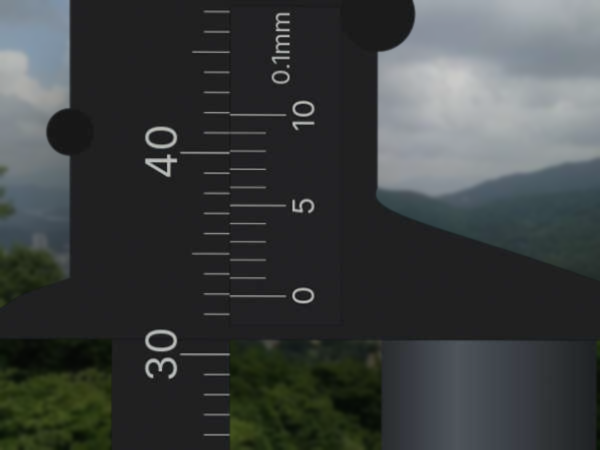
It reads 32.9; mm
